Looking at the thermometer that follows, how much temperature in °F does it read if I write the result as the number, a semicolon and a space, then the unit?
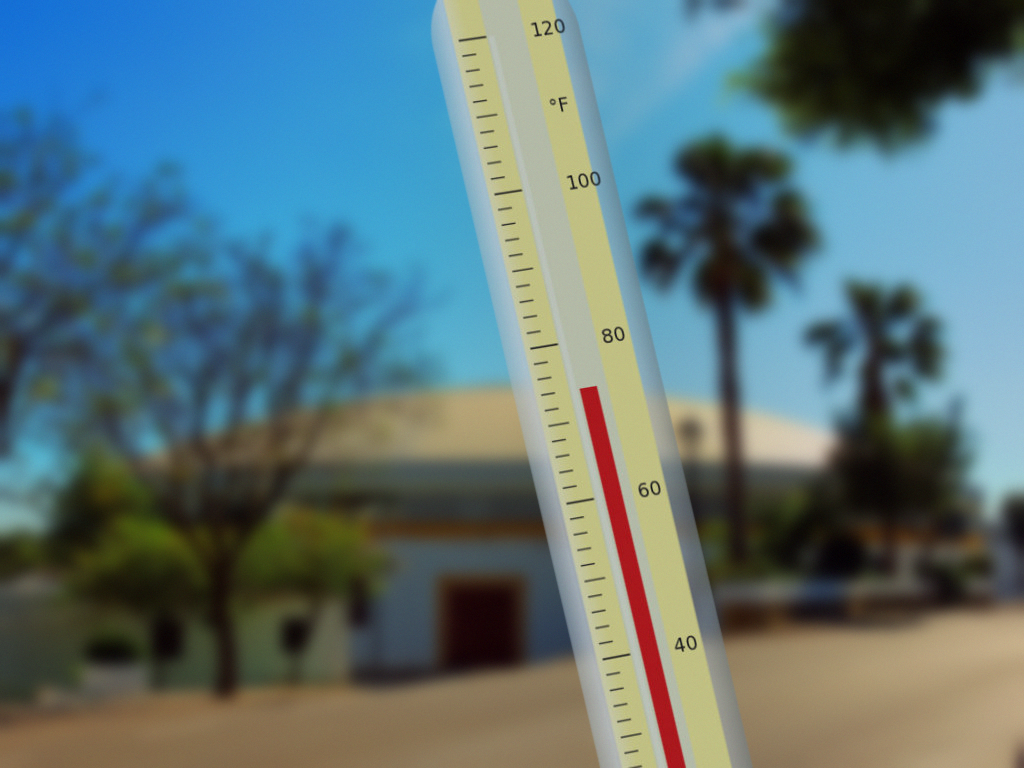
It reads 74; °F
